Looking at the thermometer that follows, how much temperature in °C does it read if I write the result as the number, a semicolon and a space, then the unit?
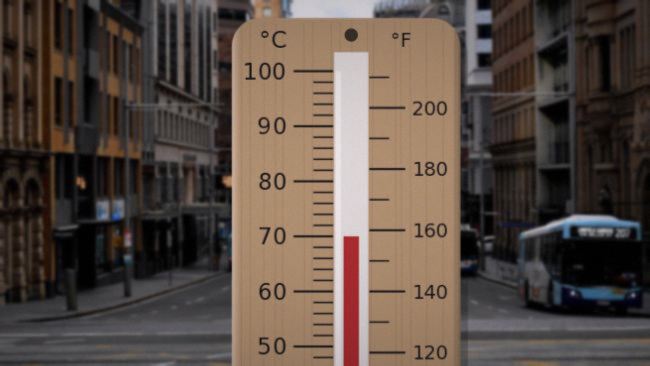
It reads 70; °C
